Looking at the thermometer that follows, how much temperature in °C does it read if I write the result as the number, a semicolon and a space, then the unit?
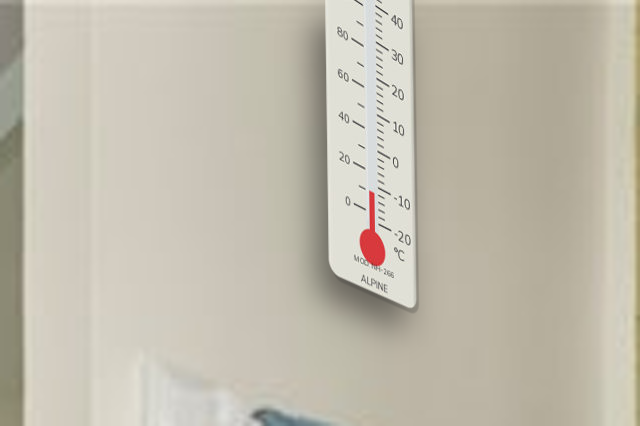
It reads -12; °C
